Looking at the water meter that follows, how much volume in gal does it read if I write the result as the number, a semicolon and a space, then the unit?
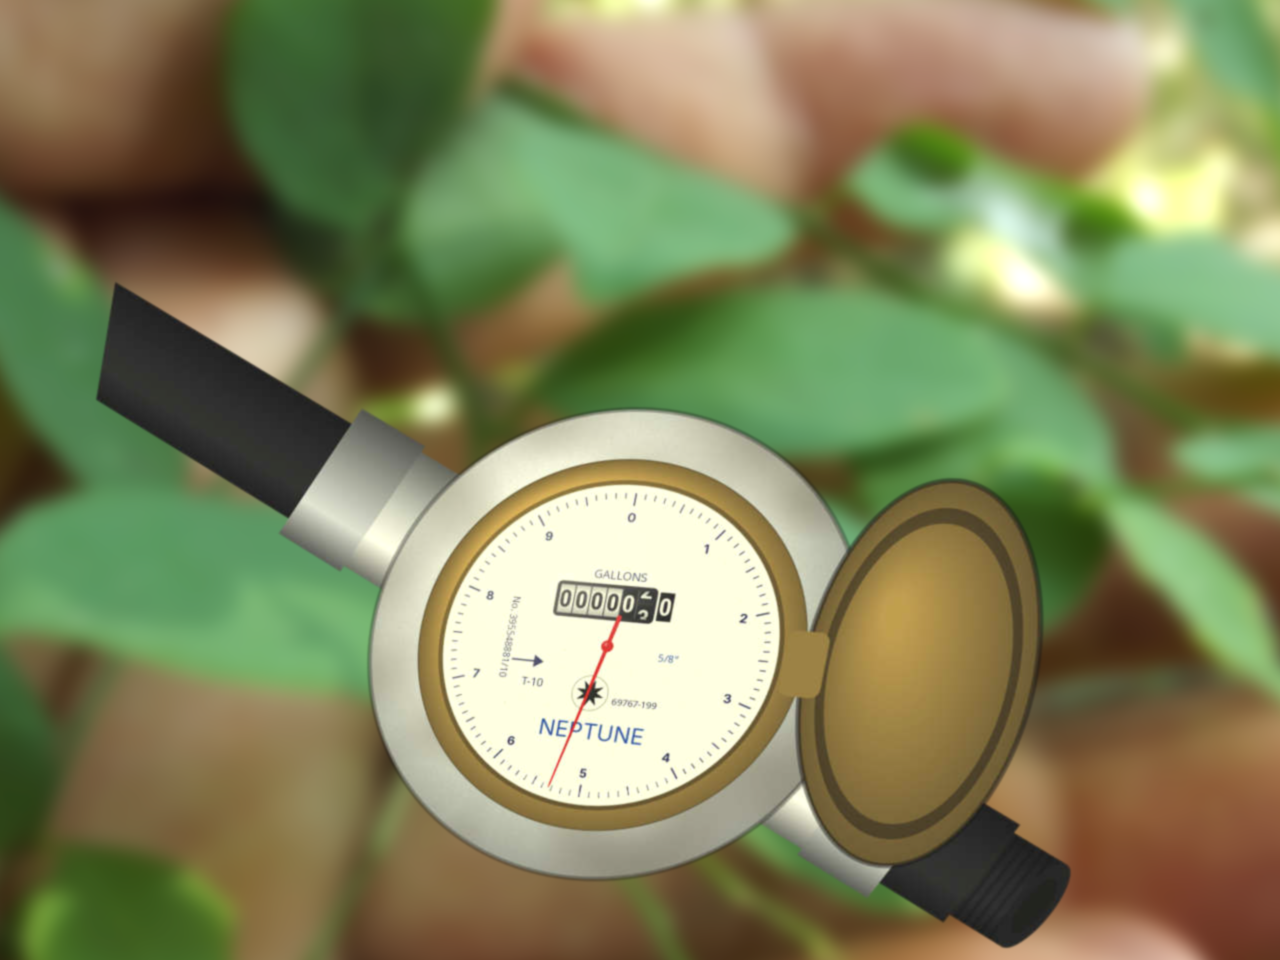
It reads 25.3; gal
